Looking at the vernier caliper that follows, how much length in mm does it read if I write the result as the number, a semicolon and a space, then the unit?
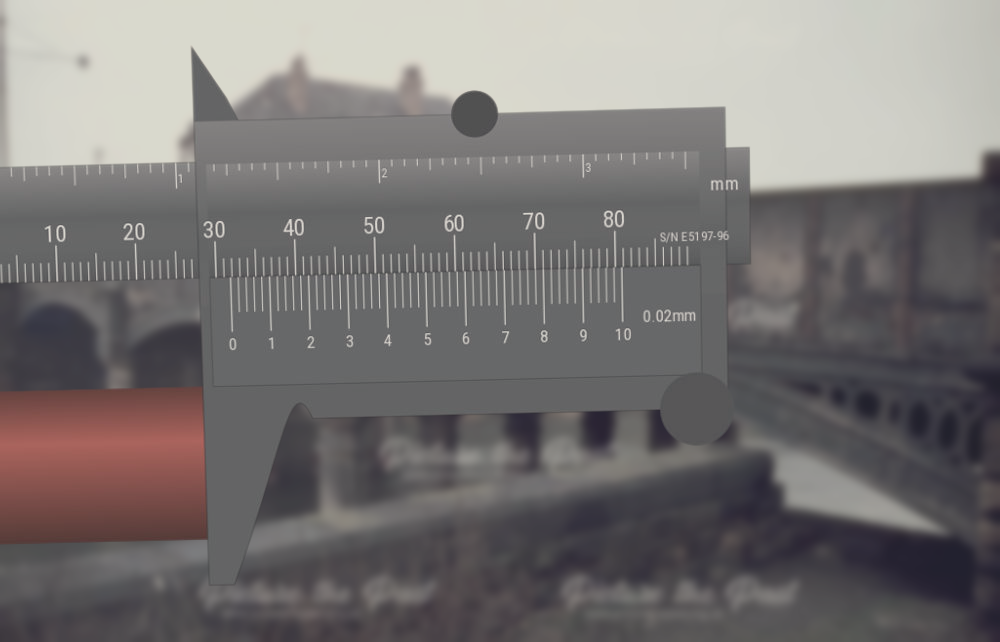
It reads 31.8; mm
